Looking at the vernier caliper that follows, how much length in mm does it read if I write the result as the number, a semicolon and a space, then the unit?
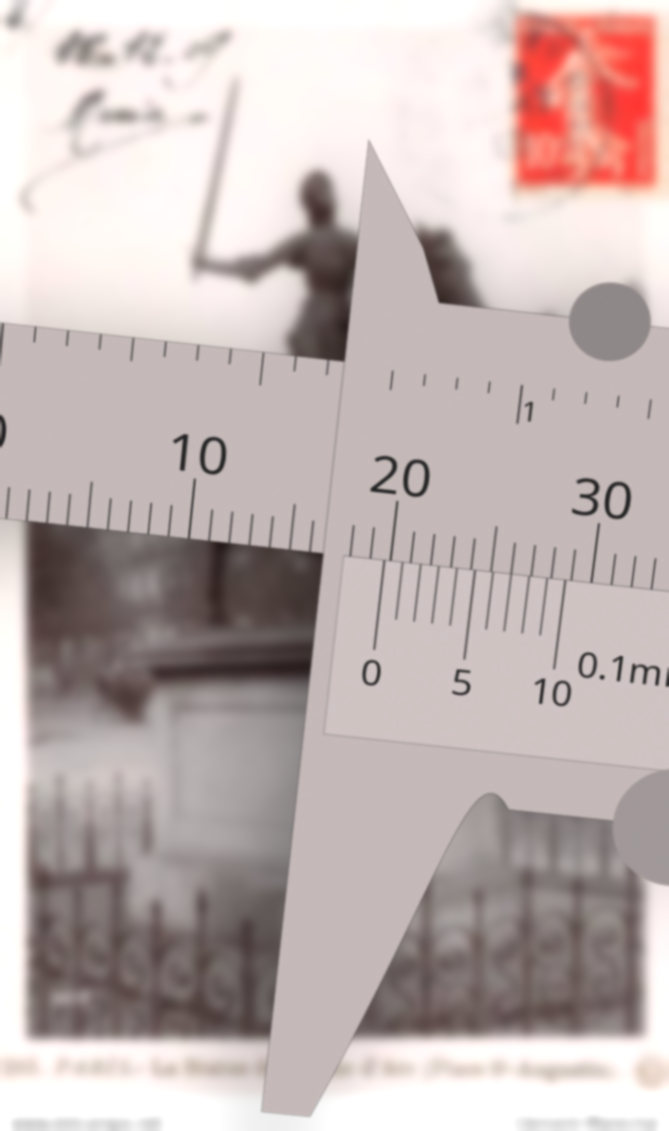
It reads 19.7; mm
